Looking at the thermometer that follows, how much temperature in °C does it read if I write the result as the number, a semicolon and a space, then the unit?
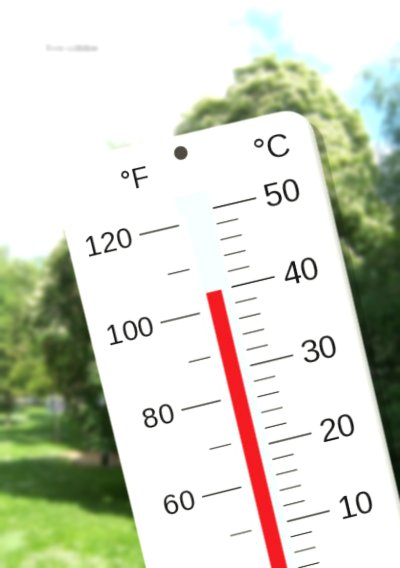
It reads 40; °C
